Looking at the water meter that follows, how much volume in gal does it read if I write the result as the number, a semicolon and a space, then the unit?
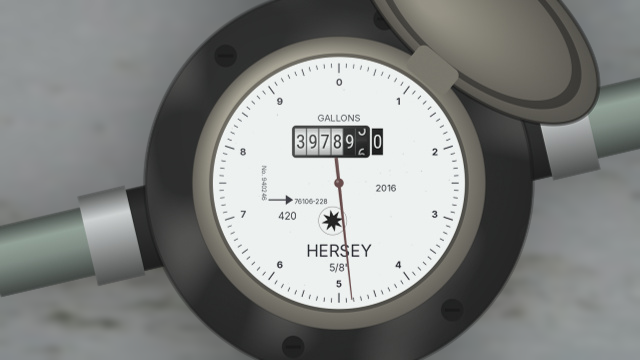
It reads 3978954.8; gal
